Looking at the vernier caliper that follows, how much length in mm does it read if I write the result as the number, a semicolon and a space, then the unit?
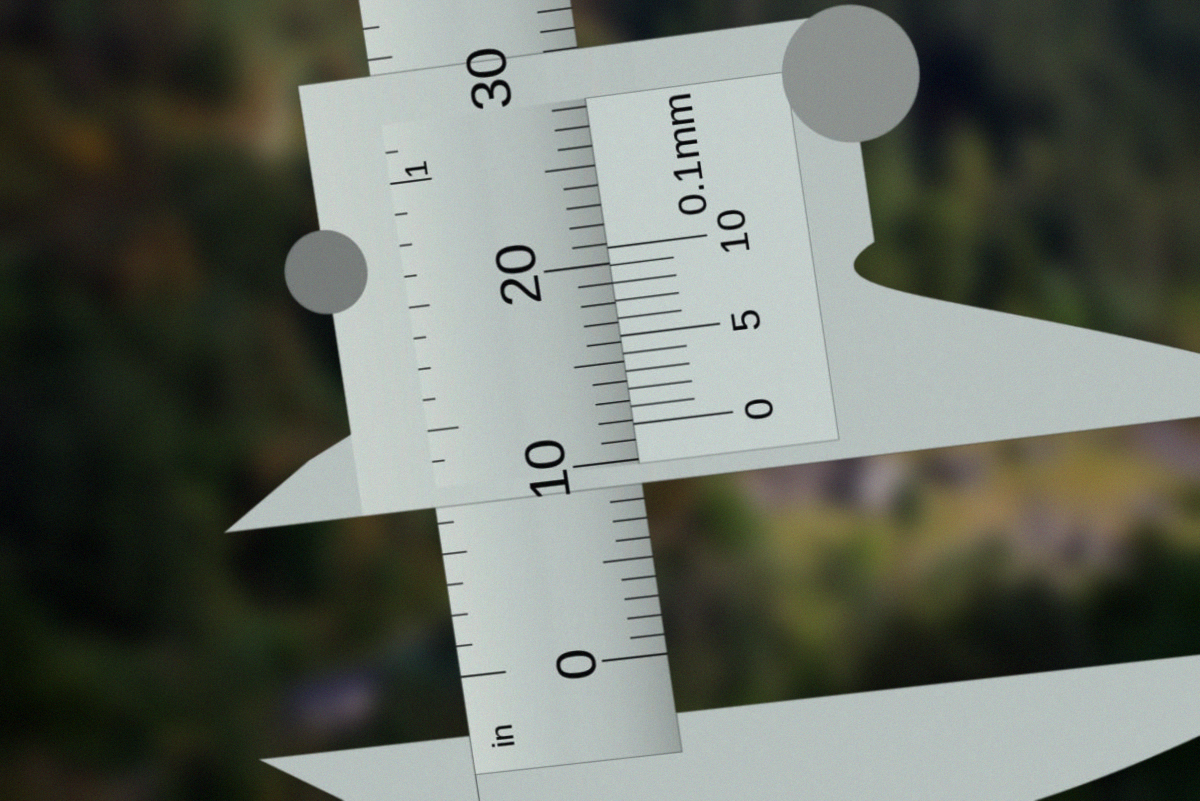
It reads 11.8; mm
